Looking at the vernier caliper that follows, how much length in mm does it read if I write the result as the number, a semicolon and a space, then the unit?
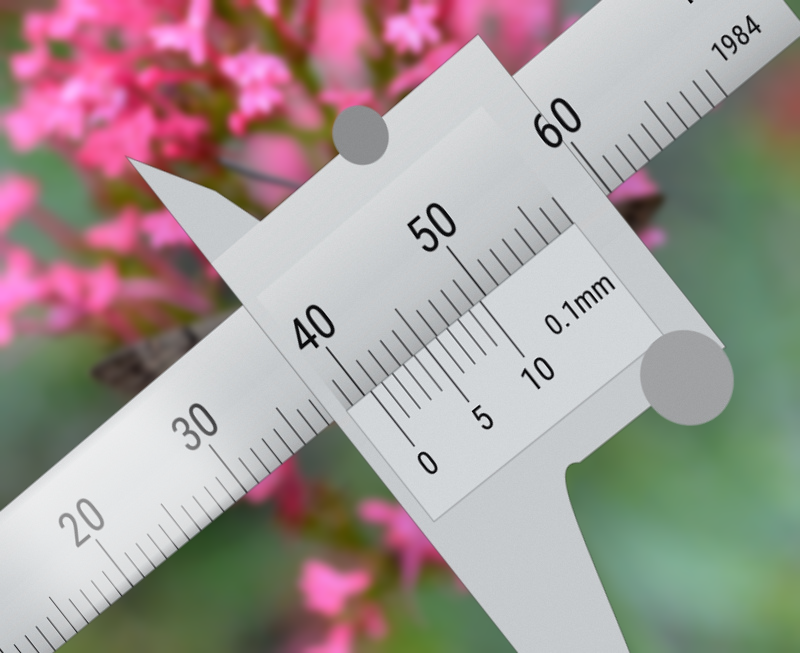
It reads 40.5; mm
